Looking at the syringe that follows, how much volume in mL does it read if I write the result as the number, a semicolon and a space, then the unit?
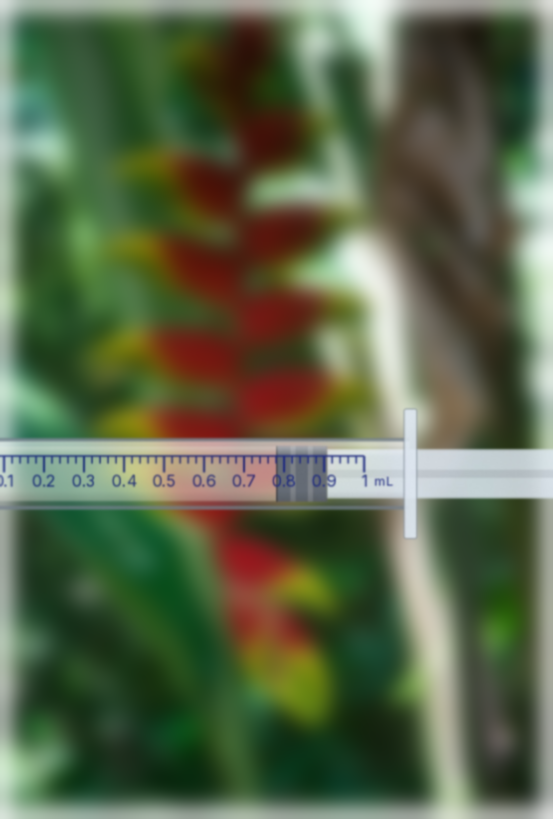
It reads 0.78; mL
